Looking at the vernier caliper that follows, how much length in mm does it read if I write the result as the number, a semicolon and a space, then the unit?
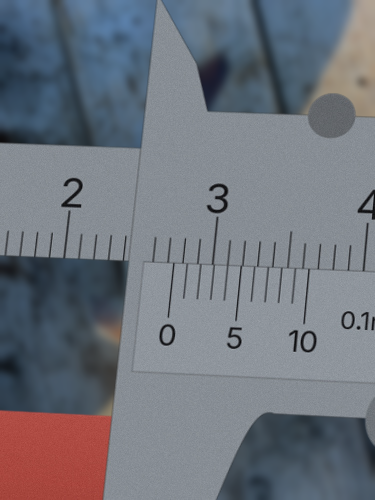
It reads 27.4; mm
